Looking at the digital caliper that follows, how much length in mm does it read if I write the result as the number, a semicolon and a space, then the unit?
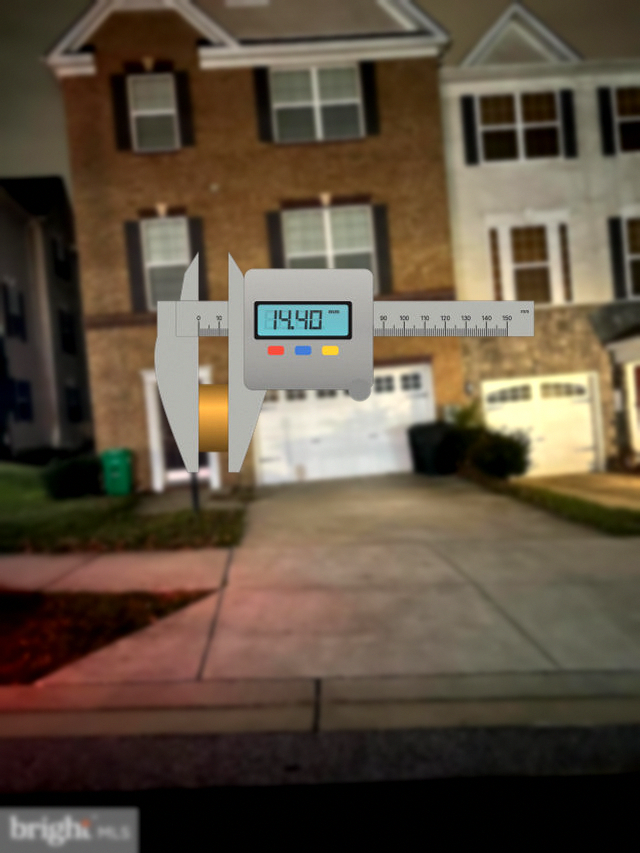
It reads 14.40; mm
